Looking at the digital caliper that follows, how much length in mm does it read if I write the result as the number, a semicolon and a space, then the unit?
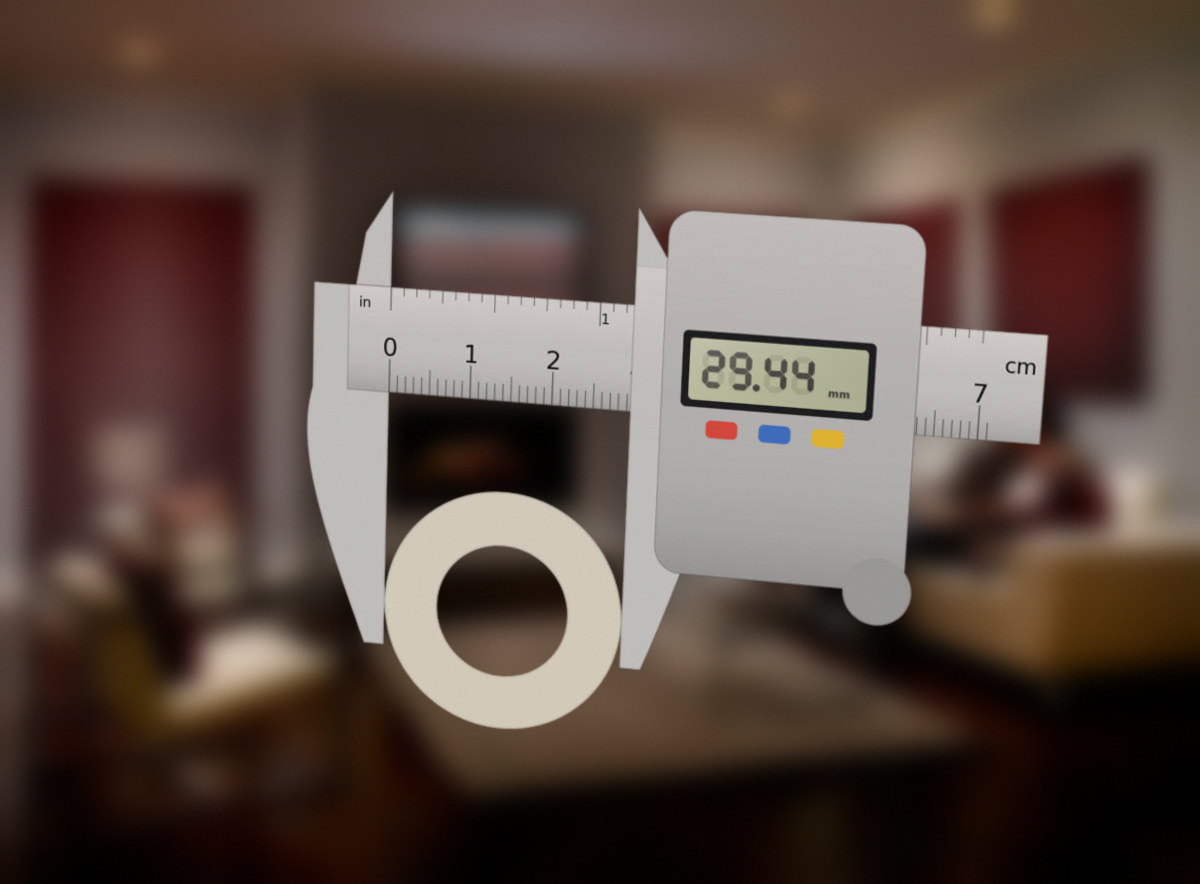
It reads 29.44; mm
